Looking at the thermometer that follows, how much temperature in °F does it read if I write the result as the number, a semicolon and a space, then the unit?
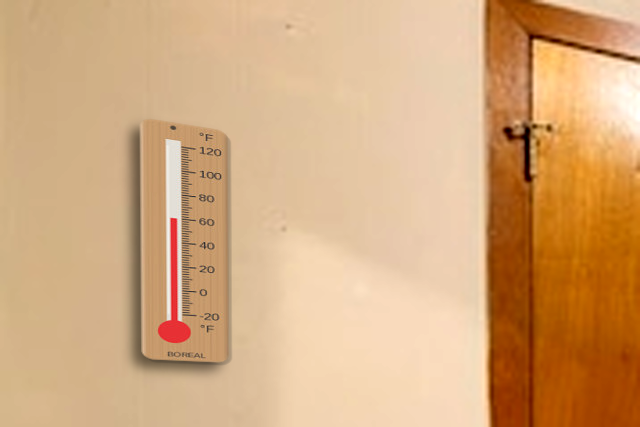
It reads 60; °F
